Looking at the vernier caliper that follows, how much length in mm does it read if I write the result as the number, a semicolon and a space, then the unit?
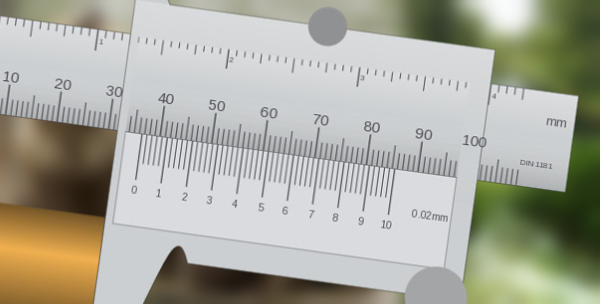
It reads 36.5; mm
